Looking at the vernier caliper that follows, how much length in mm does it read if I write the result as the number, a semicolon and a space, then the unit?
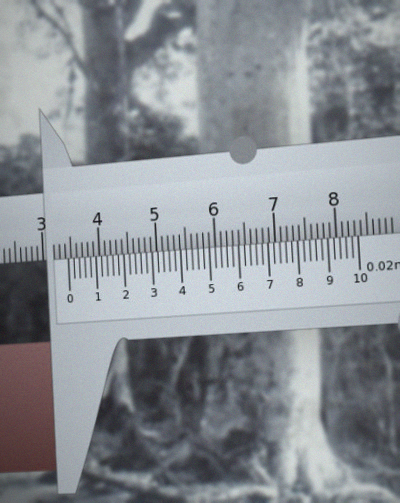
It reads 34.5; mm
